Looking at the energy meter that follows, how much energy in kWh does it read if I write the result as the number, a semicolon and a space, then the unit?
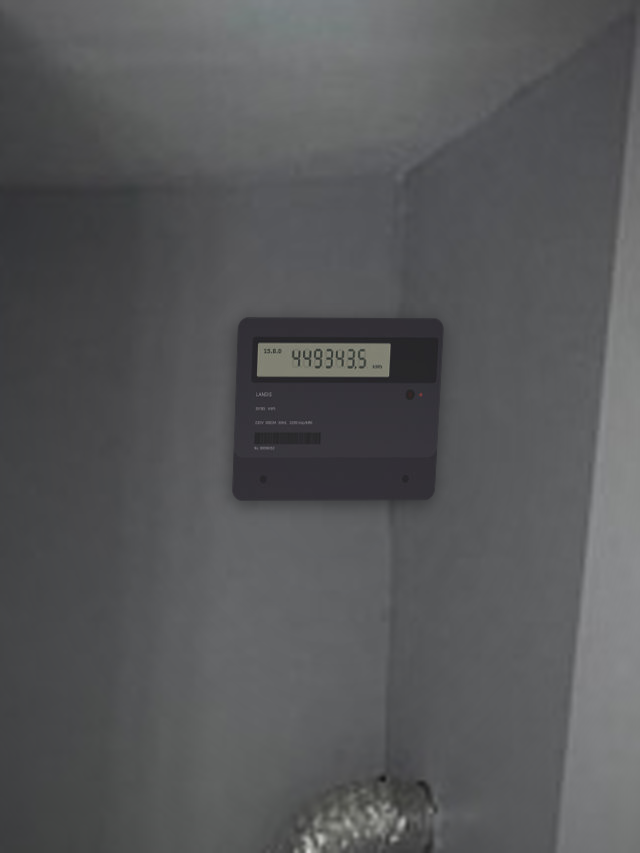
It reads 449343.5; kWh
